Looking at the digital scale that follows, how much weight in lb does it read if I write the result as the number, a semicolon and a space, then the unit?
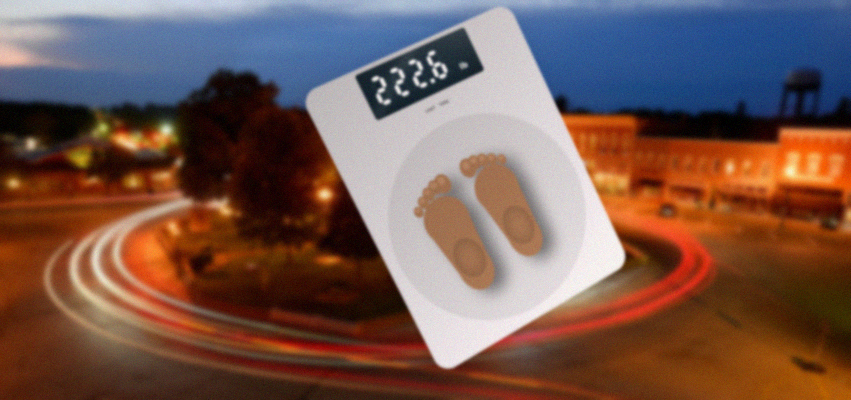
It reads 222.6; lb
